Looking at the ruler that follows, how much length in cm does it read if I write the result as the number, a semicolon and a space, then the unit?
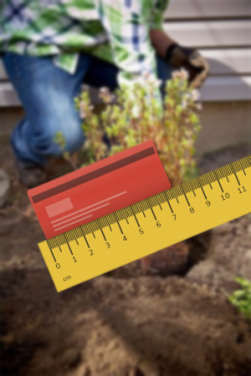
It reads 7.5; cm
